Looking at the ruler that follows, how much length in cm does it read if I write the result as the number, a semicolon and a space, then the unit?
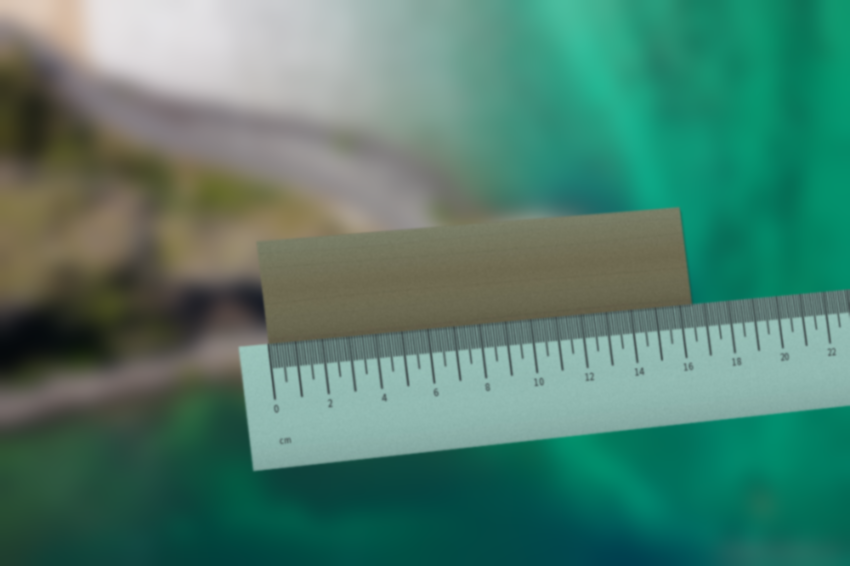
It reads 16.5; cm
